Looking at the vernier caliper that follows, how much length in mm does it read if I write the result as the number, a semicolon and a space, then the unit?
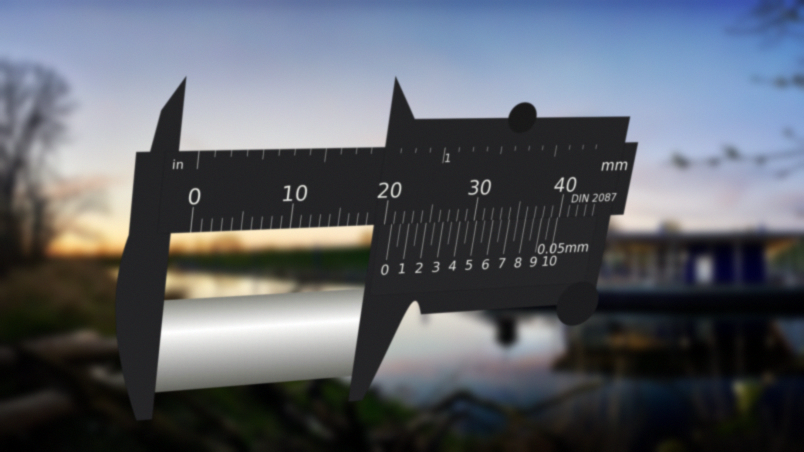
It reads 20.8; mm
